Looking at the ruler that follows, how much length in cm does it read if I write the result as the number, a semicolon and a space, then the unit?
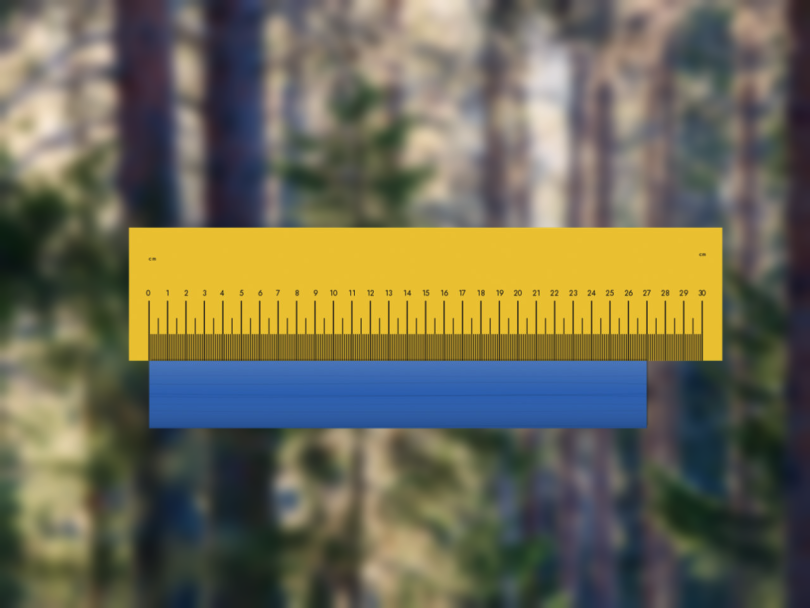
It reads 27; cm
